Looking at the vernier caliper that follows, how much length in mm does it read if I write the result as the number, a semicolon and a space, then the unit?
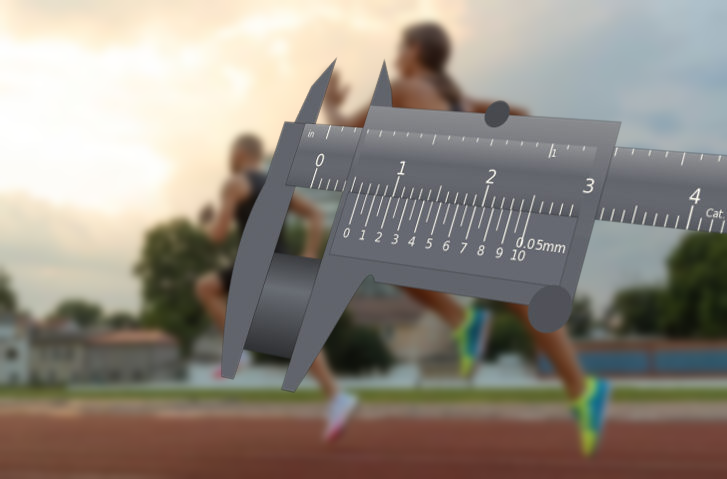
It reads 6.0; mm
